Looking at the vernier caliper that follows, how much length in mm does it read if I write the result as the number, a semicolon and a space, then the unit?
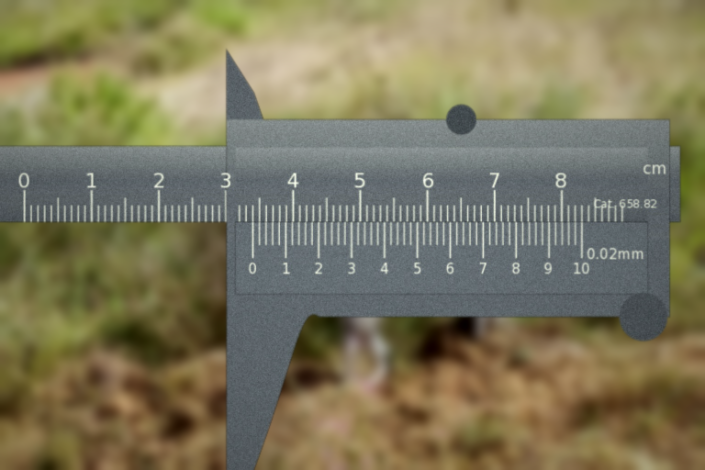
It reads 34.0; mm
